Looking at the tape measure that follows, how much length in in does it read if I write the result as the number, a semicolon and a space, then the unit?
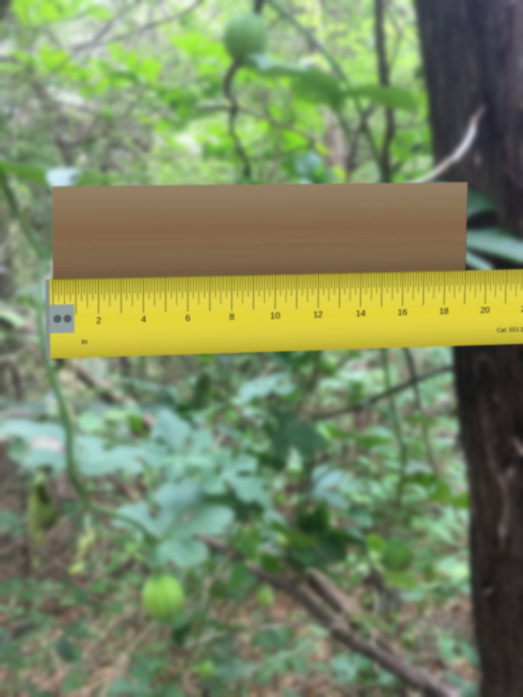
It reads 19; in
